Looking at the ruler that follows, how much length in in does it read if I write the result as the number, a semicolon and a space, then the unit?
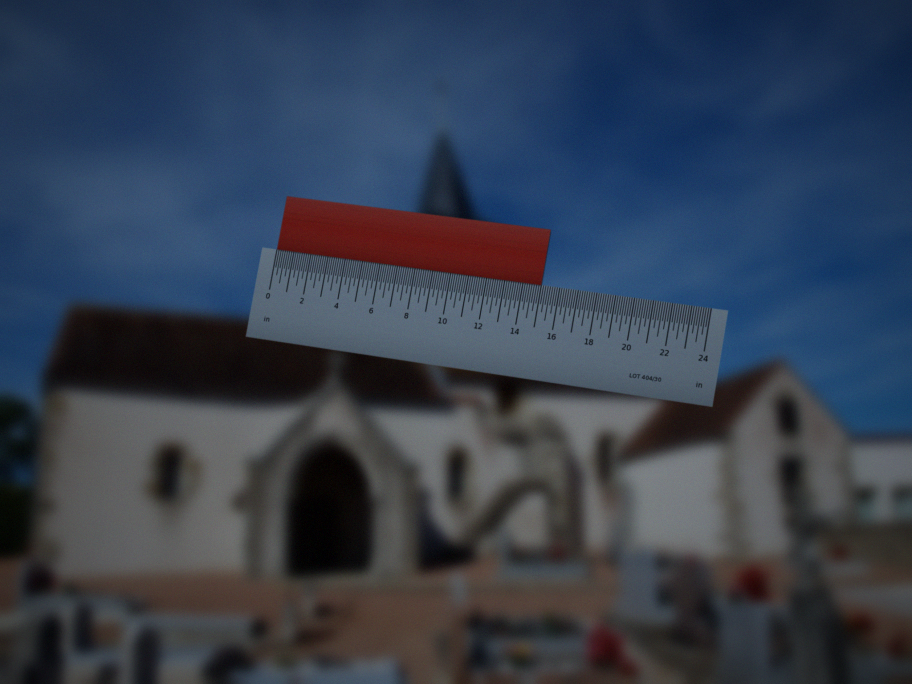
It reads 15; in
